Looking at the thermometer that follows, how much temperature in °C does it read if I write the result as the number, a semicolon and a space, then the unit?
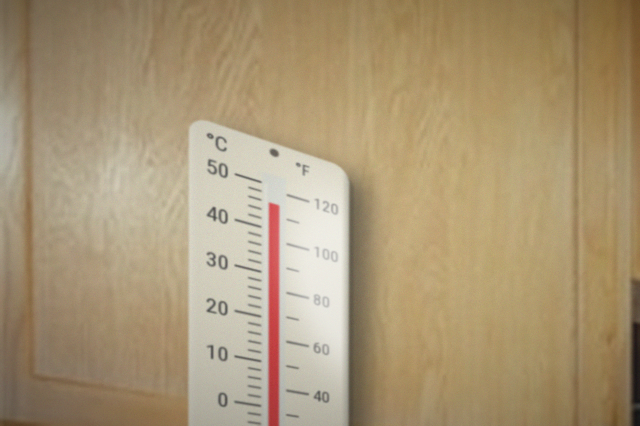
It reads 46; °C
